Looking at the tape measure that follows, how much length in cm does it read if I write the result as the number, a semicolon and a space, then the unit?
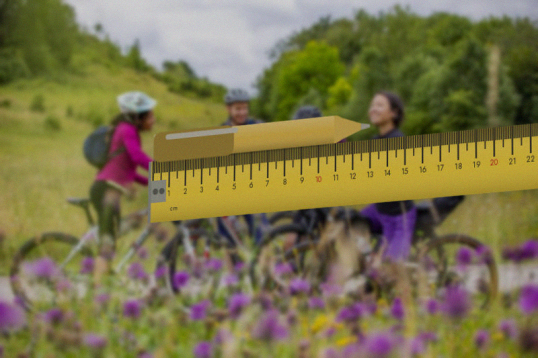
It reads 13; cm
